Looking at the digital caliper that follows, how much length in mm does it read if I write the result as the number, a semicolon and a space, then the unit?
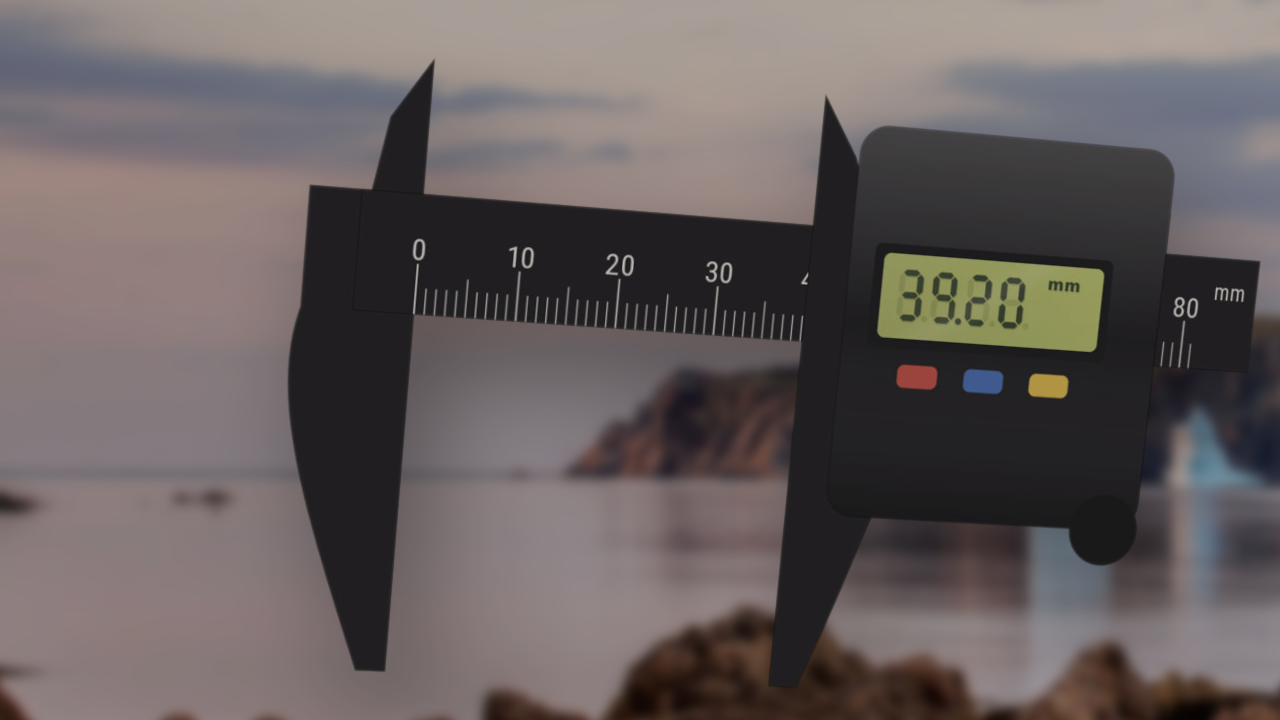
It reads 39.20; mm
